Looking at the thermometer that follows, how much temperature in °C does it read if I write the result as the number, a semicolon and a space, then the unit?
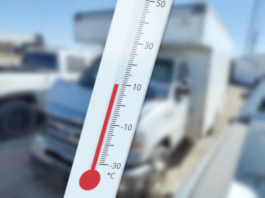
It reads 10; °C
